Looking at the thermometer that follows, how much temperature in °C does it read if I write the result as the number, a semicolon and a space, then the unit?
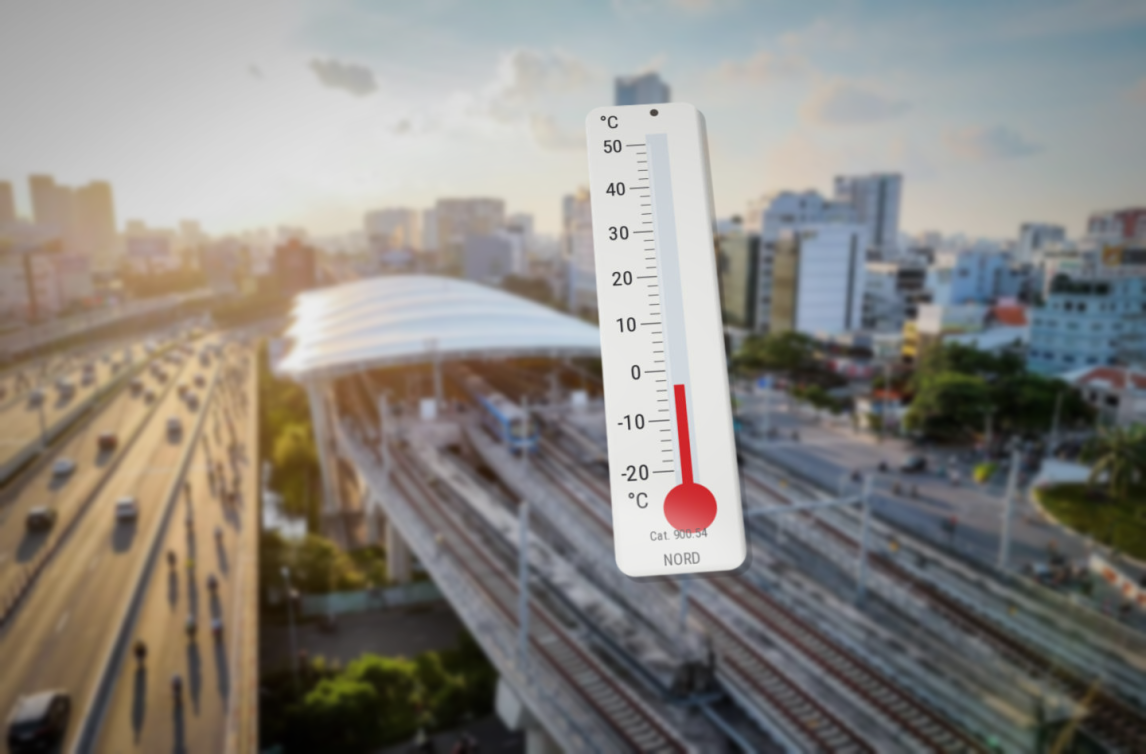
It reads -3; °C
